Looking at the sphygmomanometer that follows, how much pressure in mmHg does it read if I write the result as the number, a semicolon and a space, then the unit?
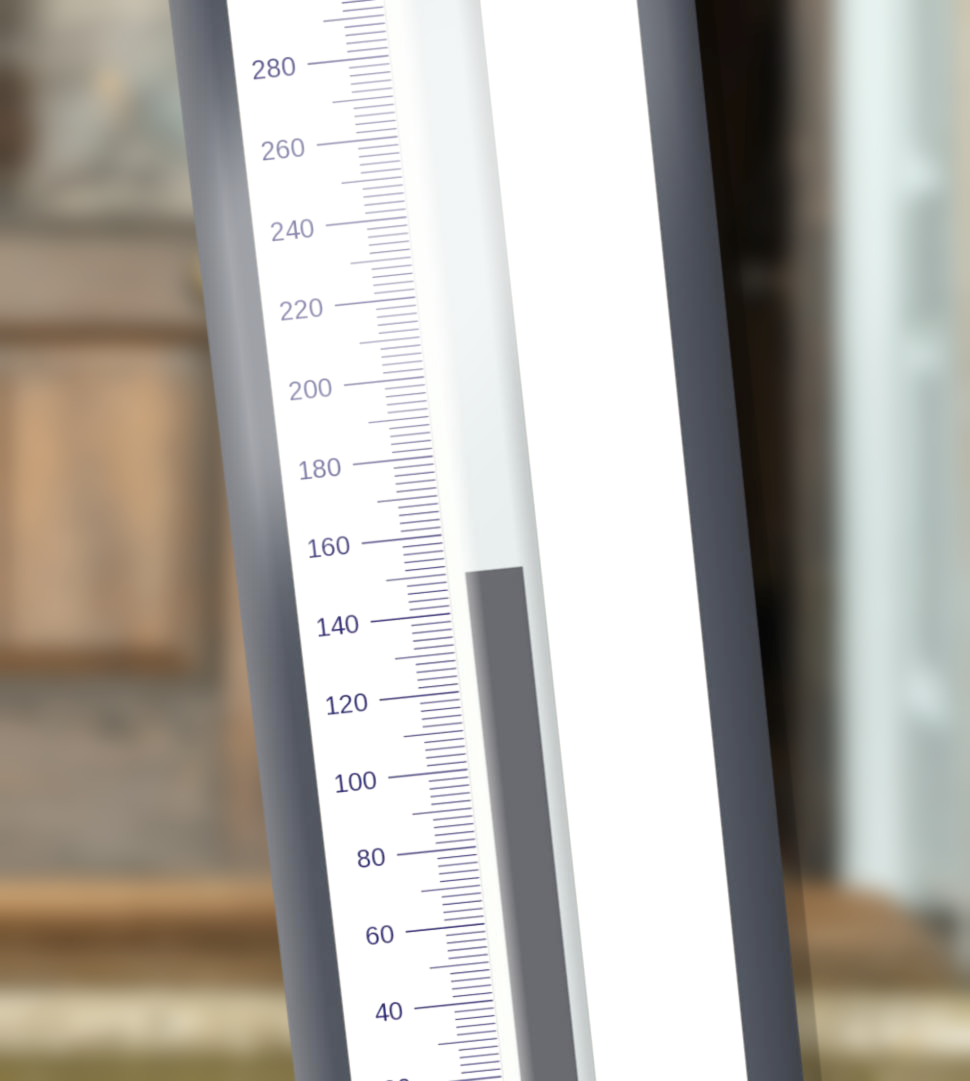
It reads 150; mmHg
